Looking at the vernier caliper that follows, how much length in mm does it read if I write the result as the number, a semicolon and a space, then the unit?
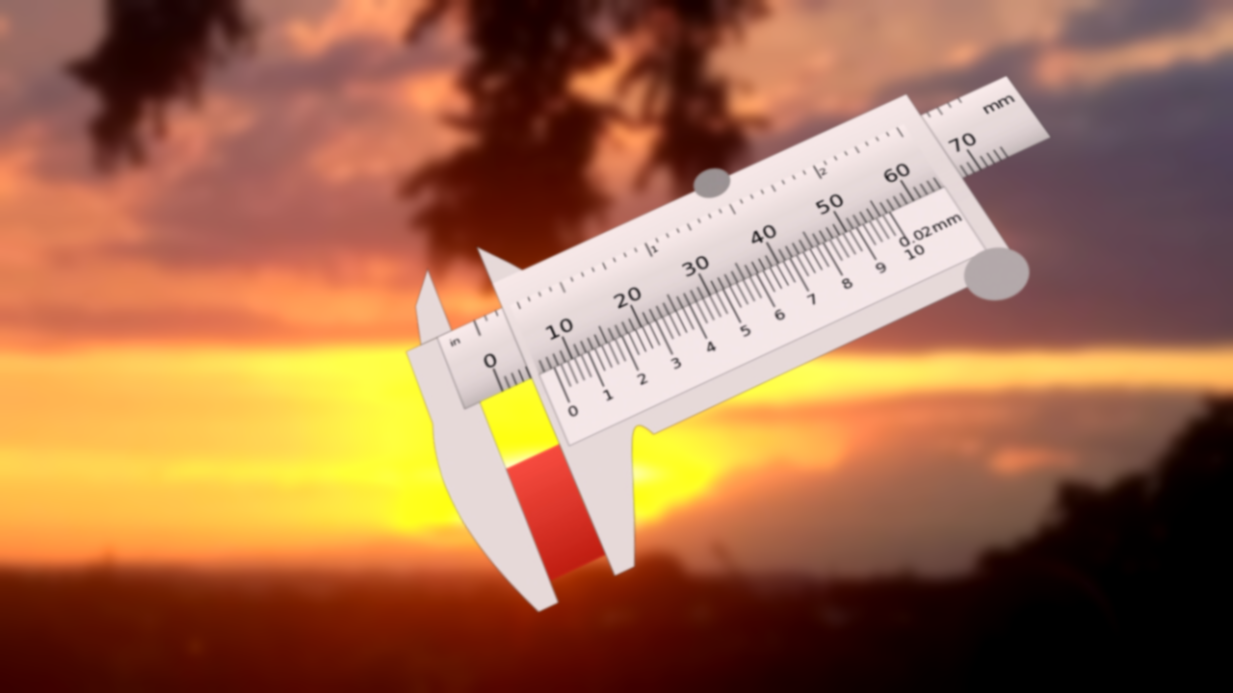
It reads 7.4; mm
